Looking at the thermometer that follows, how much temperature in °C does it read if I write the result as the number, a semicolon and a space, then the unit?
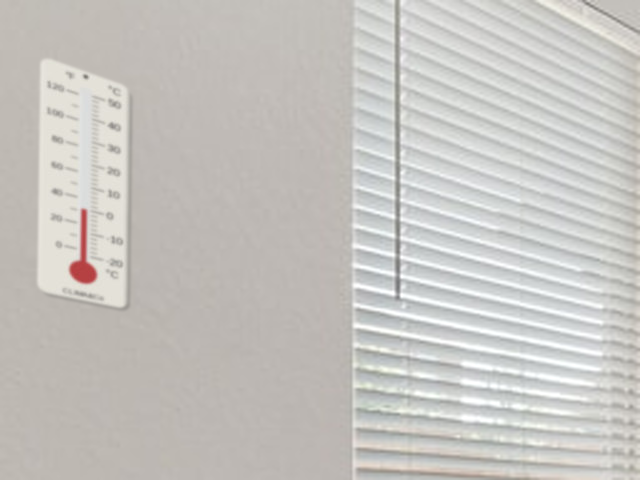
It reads 0; °C
